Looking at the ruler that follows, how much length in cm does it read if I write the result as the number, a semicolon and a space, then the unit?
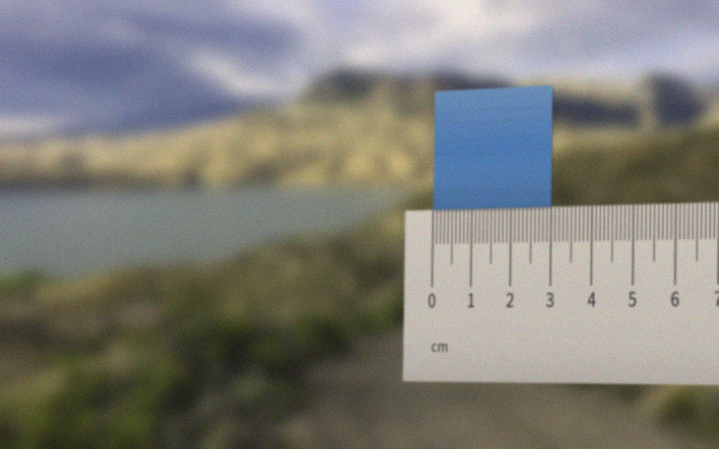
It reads 3; cm
